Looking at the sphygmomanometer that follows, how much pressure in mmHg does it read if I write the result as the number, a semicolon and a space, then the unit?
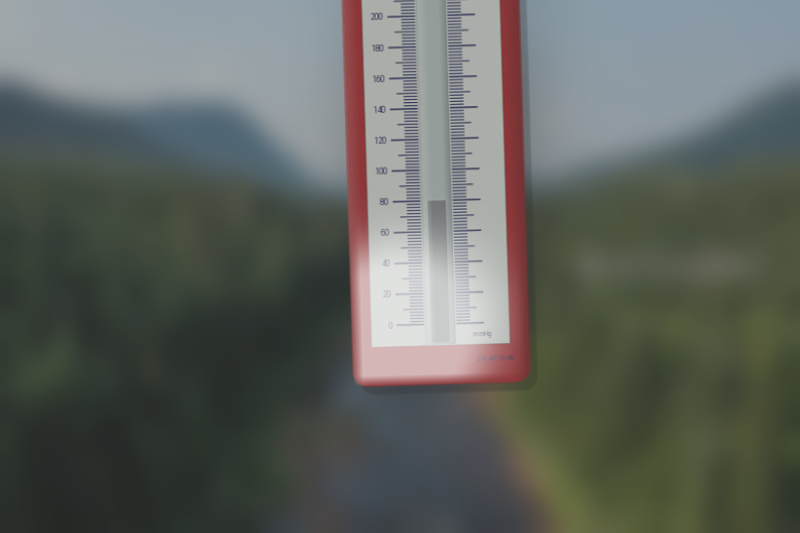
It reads 80; mmHg
